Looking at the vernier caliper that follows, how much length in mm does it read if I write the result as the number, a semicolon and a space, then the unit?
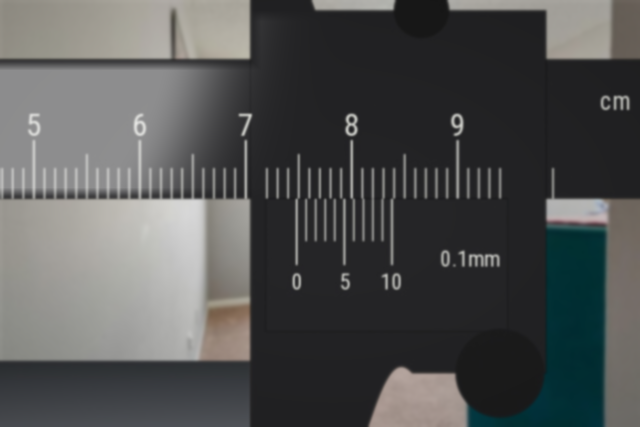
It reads 74.8; mm
